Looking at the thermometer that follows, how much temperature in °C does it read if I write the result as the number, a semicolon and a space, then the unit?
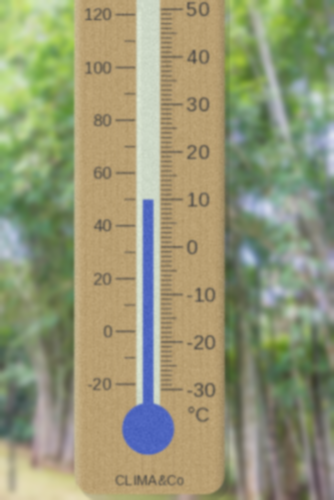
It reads 10; °C
